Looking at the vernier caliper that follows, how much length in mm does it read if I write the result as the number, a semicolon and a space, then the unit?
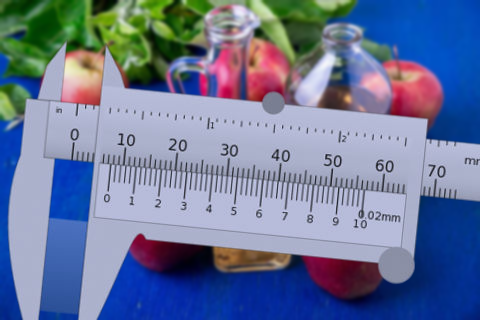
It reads 7.5; mm
